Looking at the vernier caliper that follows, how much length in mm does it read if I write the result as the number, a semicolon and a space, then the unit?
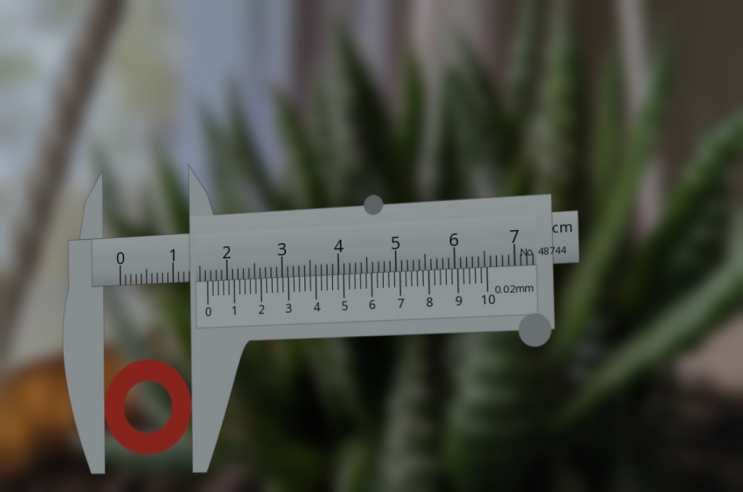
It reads 16.4; mm
